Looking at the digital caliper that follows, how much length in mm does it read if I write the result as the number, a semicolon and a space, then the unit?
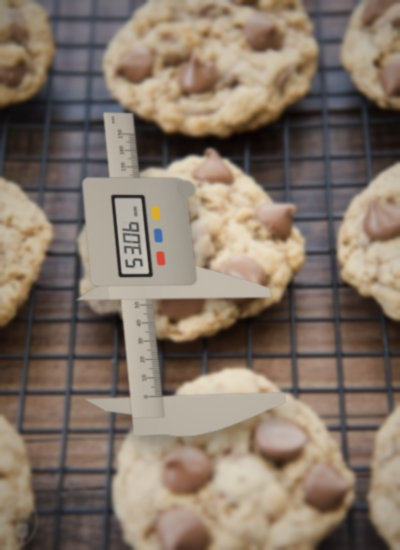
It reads 53.06; mm
